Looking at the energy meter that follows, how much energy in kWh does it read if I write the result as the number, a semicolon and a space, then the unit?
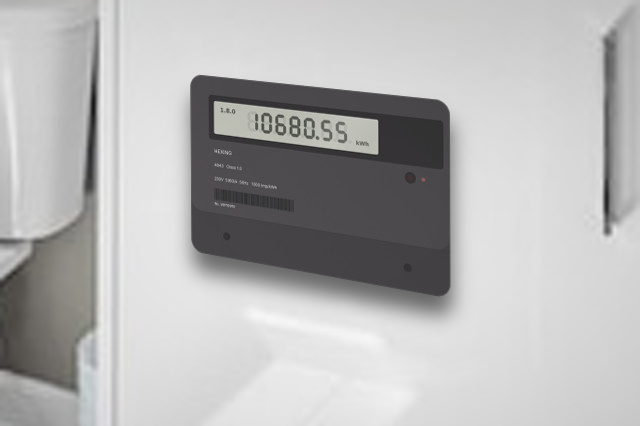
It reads 10680.55; kWh
